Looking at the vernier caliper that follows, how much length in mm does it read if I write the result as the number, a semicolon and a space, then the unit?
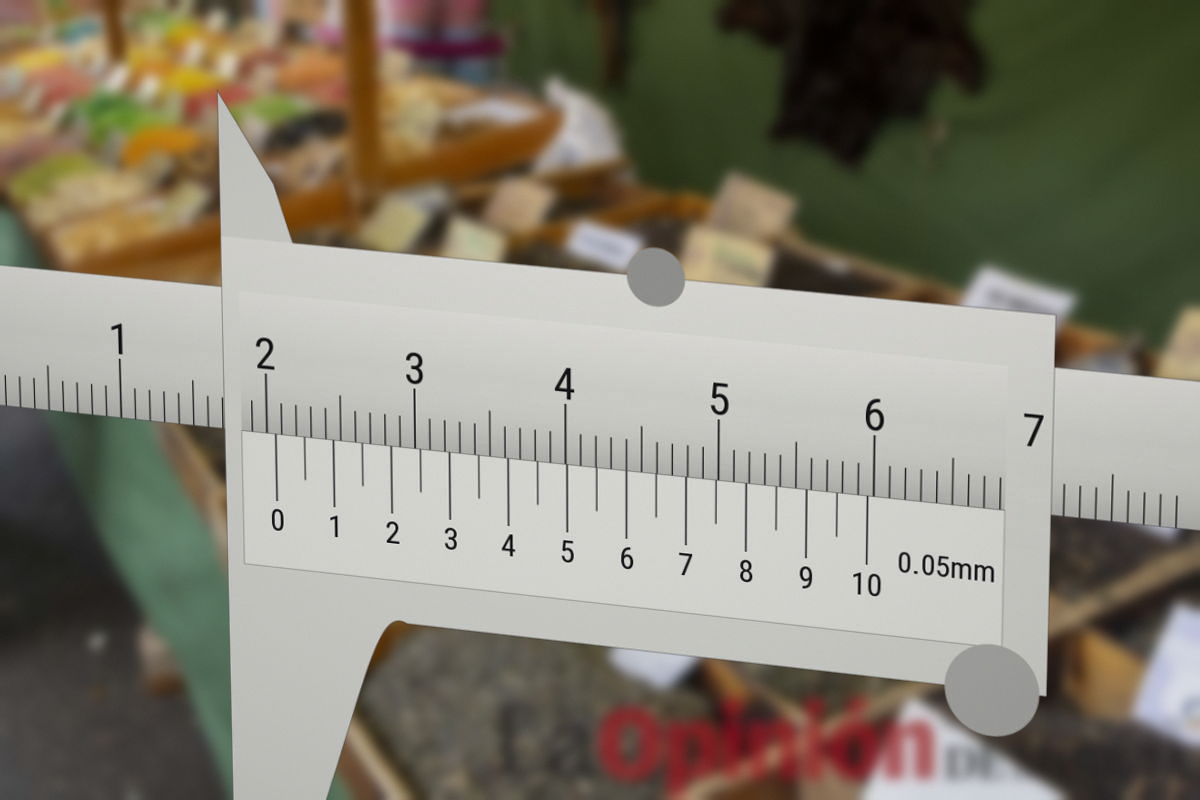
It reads 20.6; mm
